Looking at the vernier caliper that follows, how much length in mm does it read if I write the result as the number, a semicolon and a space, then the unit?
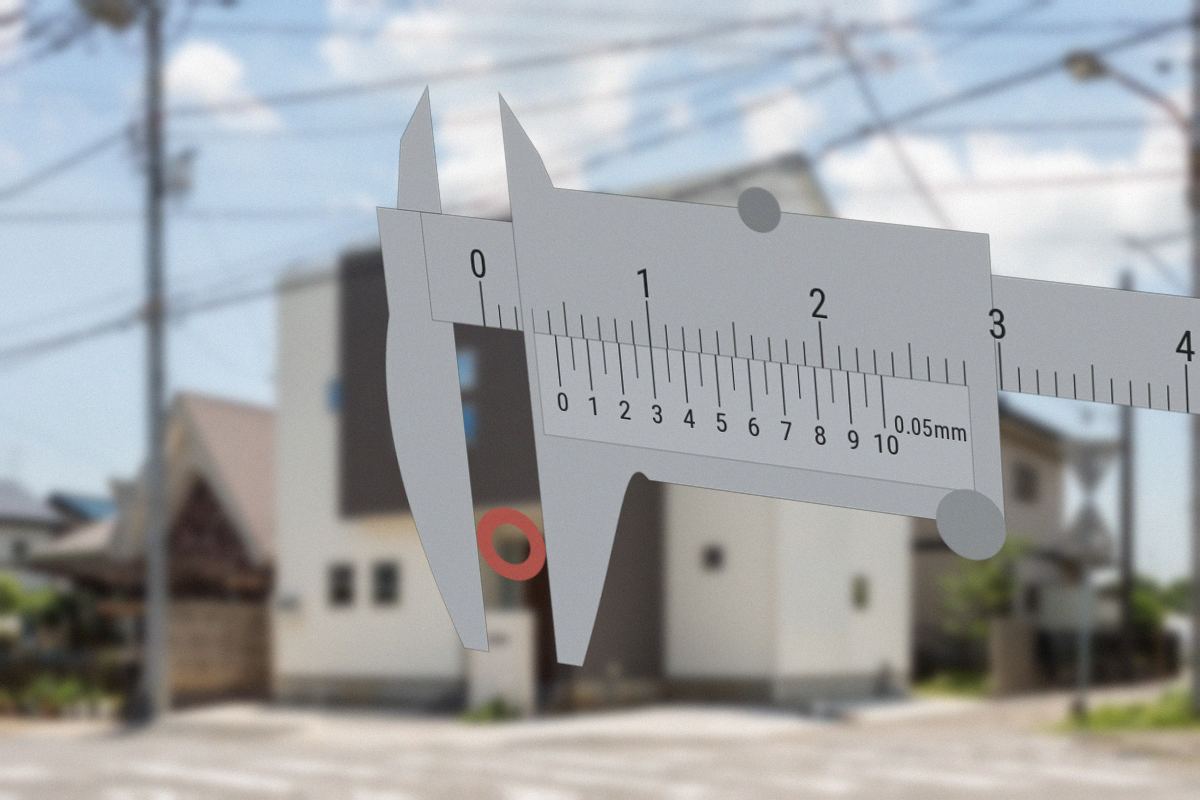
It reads 4.3; mm
